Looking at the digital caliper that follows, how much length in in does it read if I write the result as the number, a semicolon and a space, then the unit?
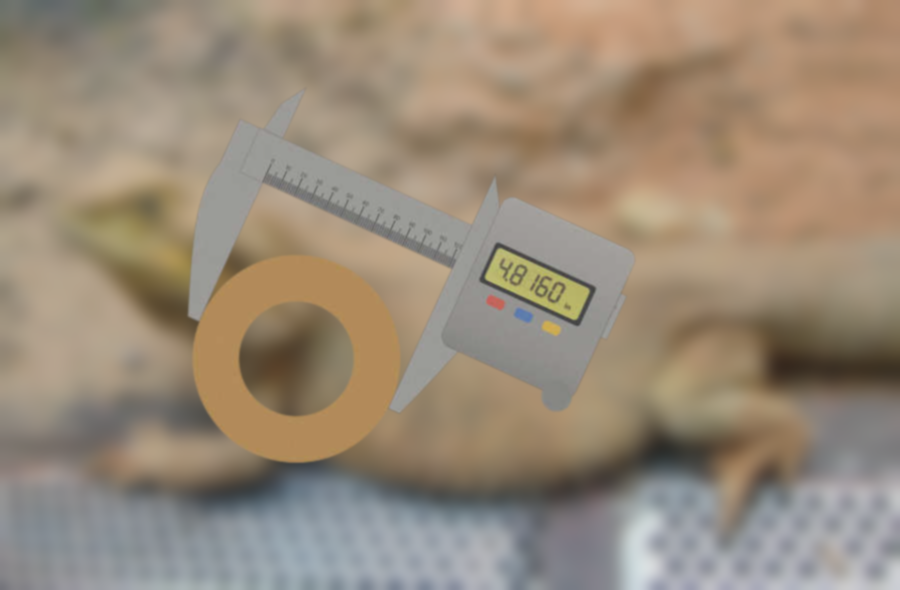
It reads 4.8160; in
